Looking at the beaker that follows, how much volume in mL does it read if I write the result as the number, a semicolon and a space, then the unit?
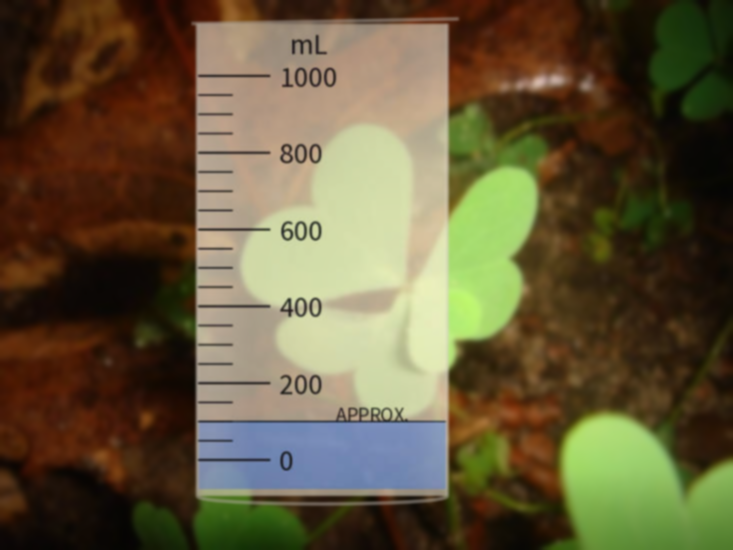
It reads 100; mL
